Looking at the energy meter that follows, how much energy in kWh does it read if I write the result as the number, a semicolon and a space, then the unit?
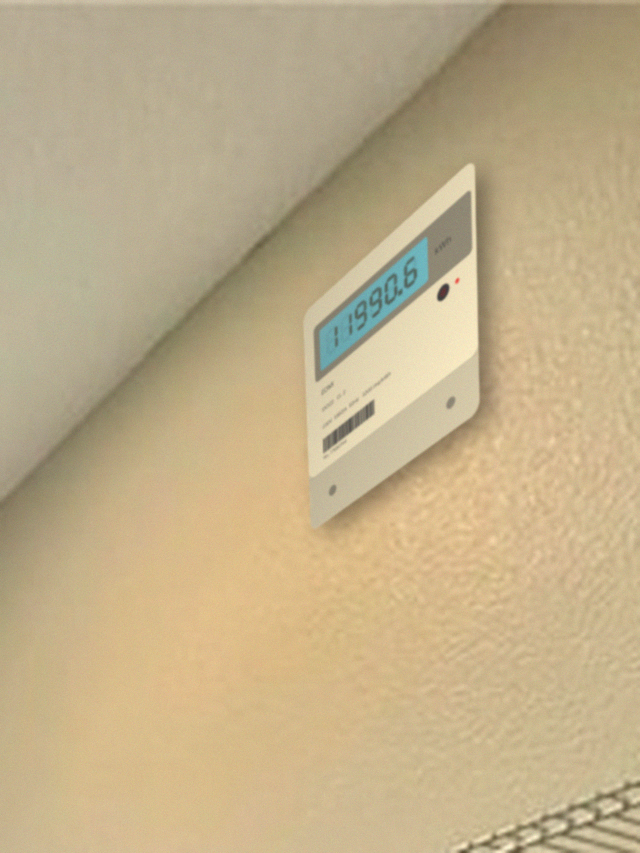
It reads 11990.6; kWh
